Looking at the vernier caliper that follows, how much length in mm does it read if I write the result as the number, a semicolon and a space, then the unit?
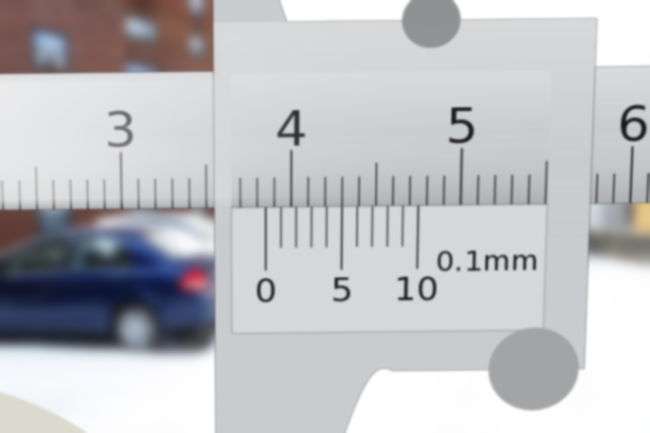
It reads 38.5; mm
